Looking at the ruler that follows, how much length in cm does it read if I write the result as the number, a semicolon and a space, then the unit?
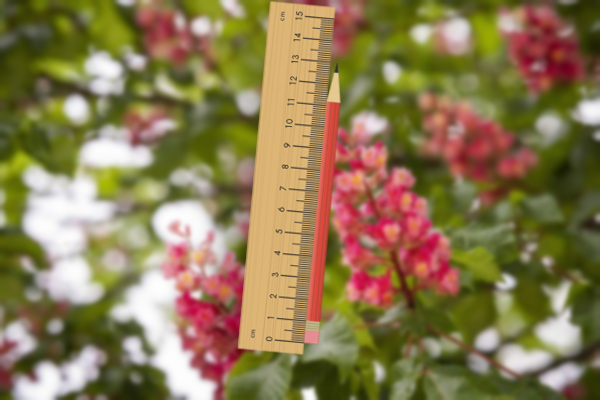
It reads 13; cm
